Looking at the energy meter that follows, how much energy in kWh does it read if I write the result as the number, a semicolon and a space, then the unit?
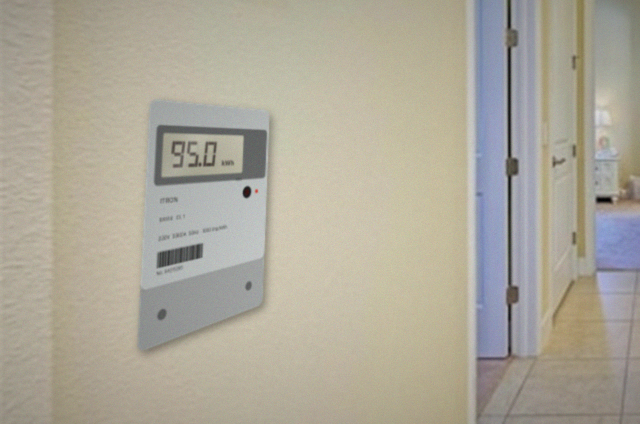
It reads 95.0; kWh
